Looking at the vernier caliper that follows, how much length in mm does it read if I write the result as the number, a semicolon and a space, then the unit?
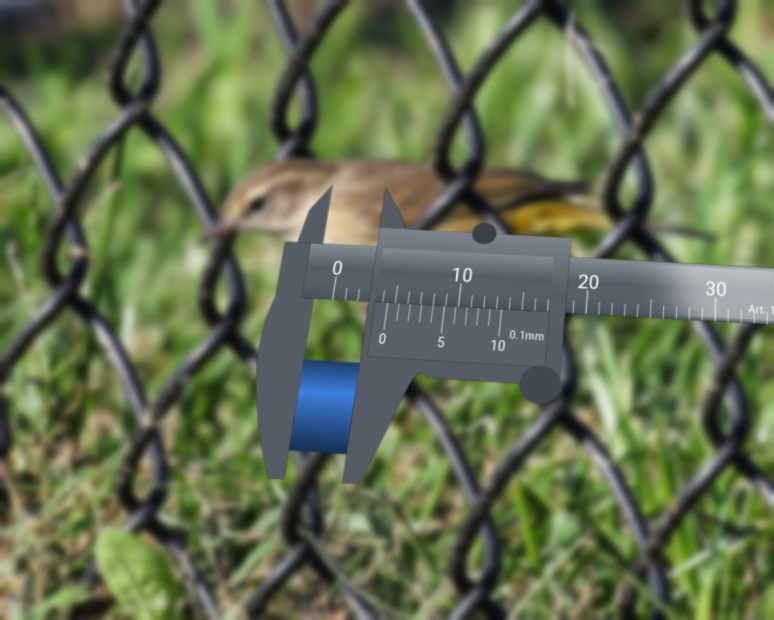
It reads 4.4; mm
